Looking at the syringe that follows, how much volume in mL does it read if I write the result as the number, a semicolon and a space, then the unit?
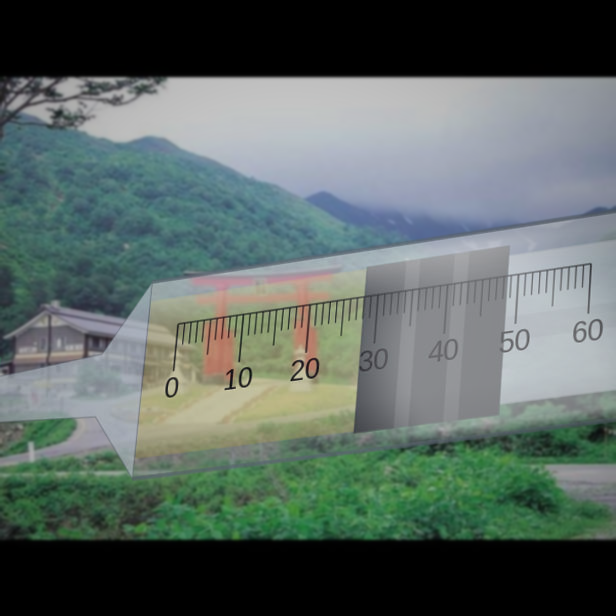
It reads 28; mL
